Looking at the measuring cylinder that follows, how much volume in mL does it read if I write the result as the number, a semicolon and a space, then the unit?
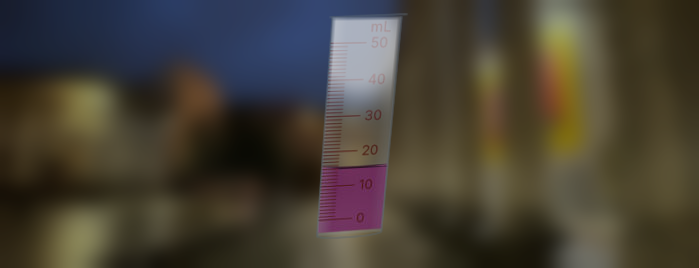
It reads 15; mL
